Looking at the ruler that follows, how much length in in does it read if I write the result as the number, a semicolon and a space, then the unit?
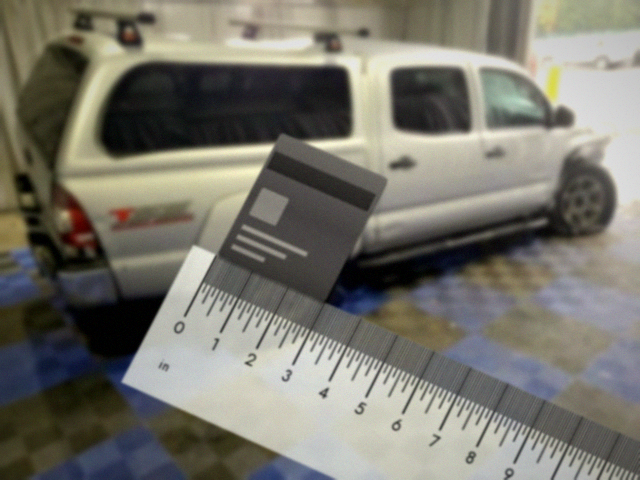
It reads 3; in
